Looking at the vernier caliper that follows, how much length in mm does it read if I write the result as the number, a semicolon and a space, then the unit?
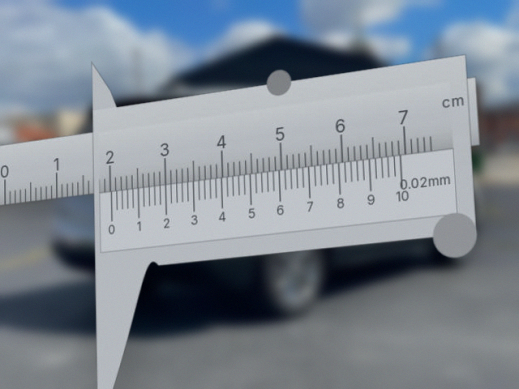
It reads 20.2; mm
